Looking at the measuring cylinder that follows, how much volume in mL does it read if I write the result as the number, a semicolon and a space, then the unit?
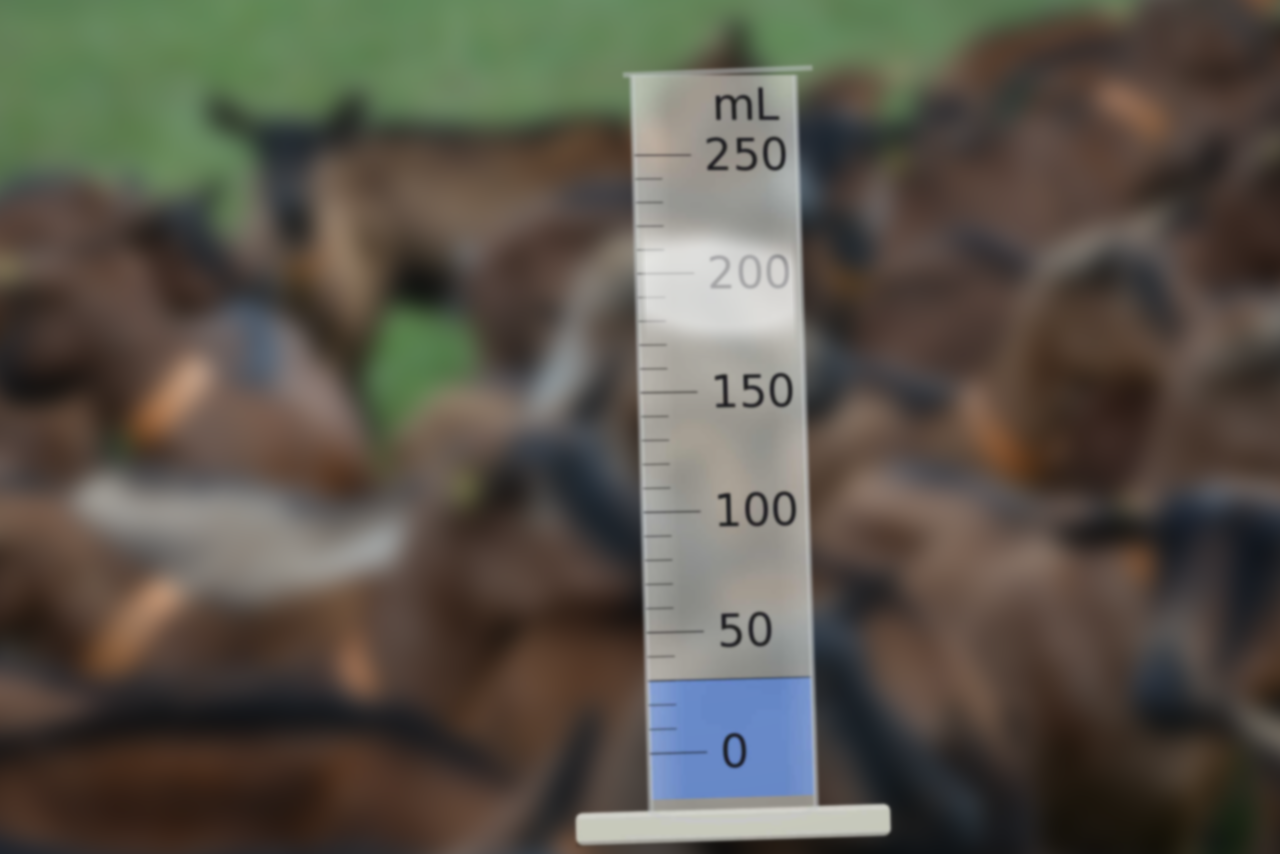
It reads 30; mL
